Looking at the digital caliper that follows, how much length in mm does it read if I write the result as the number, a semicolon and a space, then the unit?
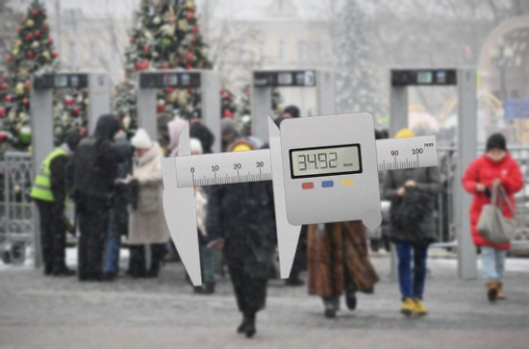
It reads 34.92; mm
